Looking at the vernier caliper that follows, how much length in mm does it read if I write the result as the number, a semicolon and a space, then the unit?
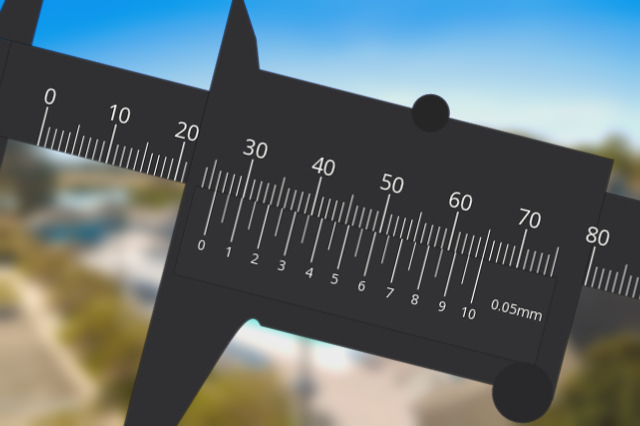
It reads 26.0; mm
